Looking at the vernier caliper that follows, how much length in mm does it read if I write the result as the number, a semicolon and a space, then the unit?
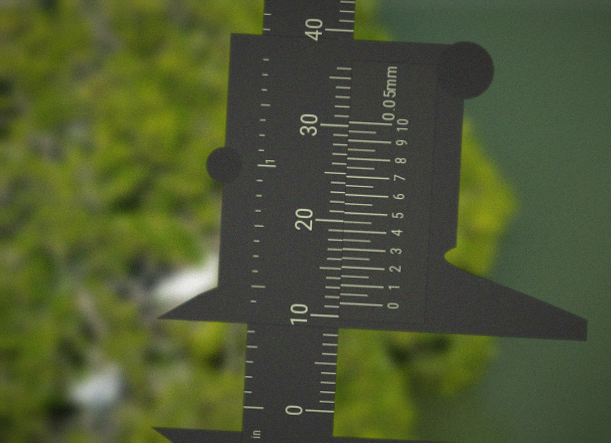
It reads 11.4; mm
